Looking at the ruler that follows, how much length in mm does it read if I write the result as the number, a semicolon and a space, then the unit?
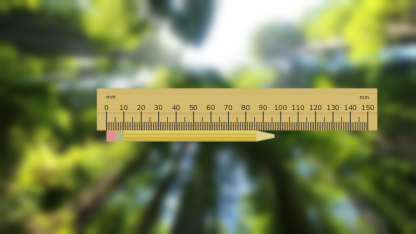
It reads 100; mm
